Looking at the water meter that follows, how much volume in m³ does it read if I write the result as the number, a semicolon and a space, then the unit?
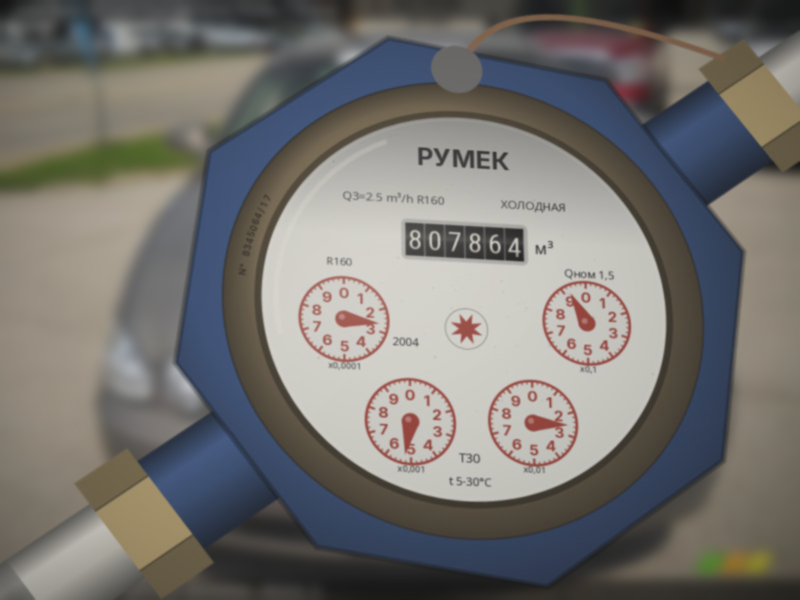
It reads 807863.9252; m³
